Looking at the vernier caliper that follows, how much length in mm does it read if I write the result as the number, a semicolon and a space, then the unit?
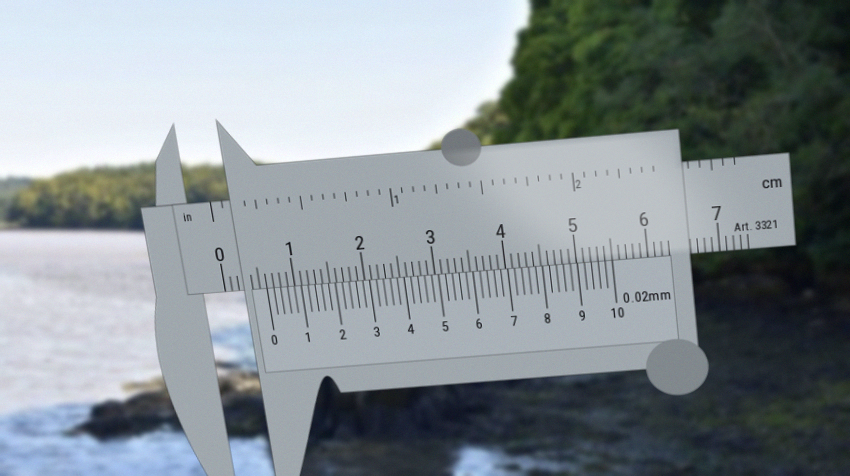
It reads 6.0; mm
